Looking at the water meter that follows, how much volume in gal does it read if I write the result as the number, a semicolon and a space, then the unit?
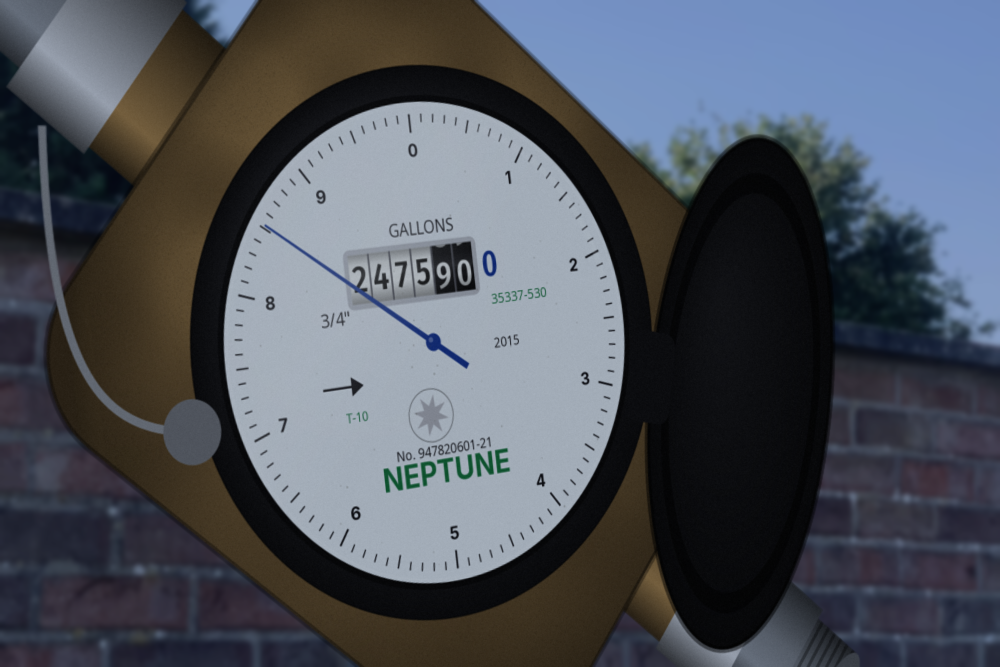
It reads 2475898.5; gal
